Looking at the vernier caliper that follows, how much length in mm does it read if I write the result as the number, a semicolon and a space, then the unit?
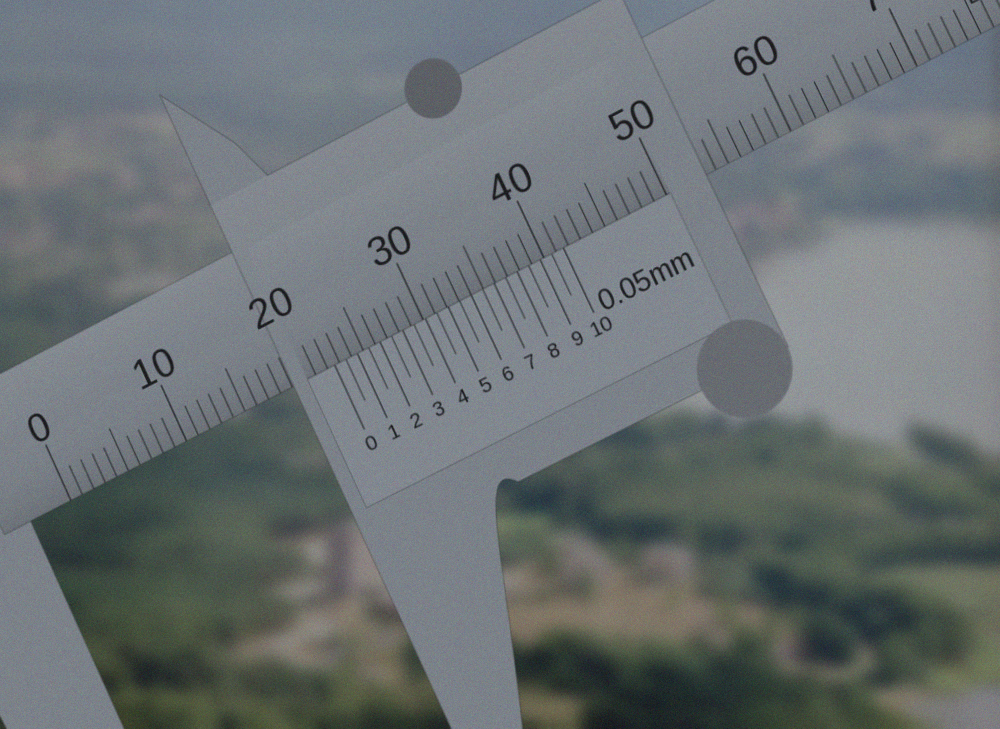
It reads 22.6; mm
